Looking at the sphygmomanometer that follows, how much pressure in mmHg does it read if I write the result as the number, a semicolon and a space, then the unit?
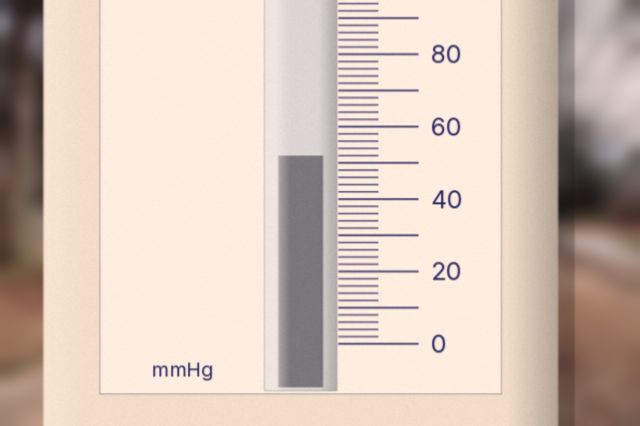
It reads 52; mmHg
